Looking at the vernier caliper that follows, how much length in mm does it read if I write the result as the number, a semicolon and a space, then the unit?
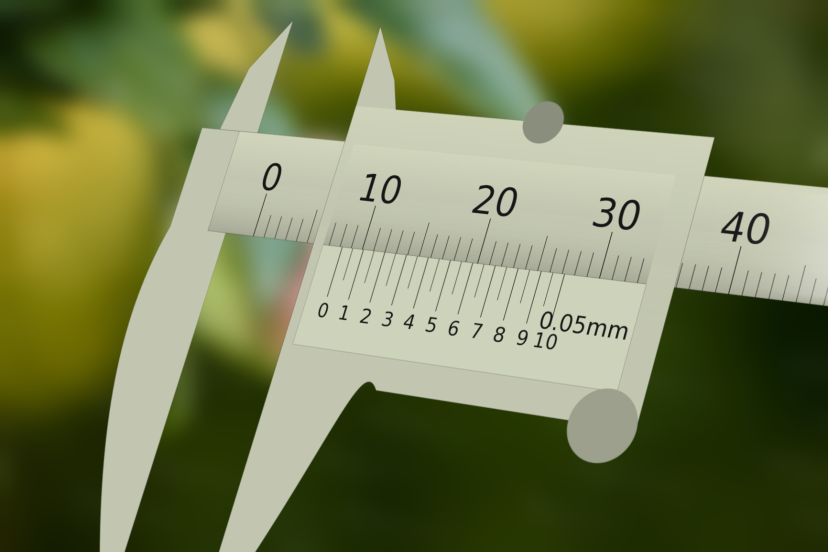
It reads 8.2; mm
